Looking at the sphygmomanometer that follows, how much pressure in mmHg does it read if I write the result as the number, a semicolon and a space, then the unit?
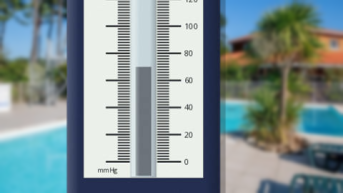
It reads 70; mmHg
